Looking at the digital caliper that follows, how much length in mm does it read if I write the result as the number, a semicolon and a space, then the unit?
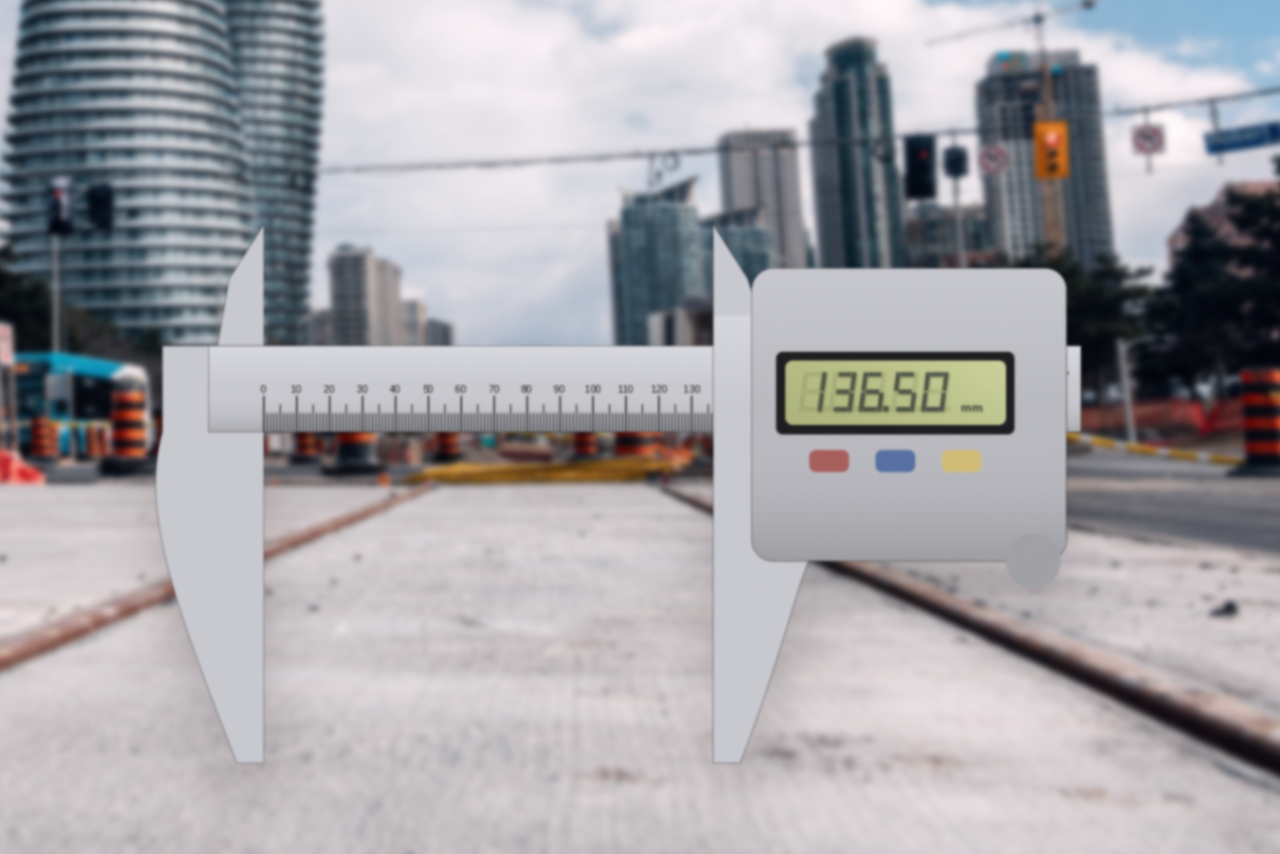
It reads 136.50; mm
